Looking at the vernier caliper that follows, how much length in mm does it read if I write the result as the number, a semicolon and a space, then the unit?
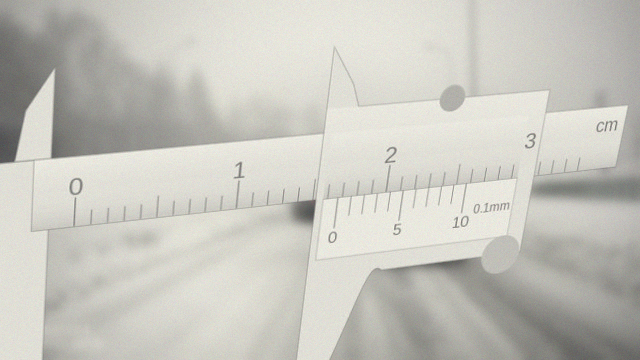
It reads 16.7; mm
